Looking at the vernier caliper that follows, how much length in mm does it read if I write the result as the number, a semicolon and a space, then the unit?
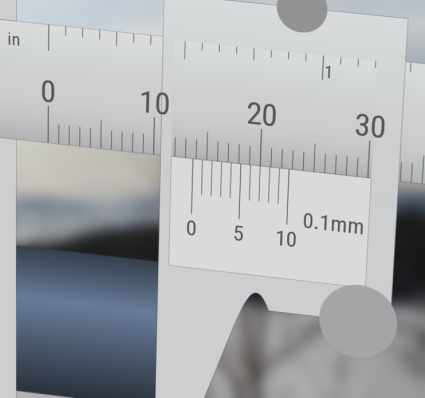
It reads 13.7; mm
